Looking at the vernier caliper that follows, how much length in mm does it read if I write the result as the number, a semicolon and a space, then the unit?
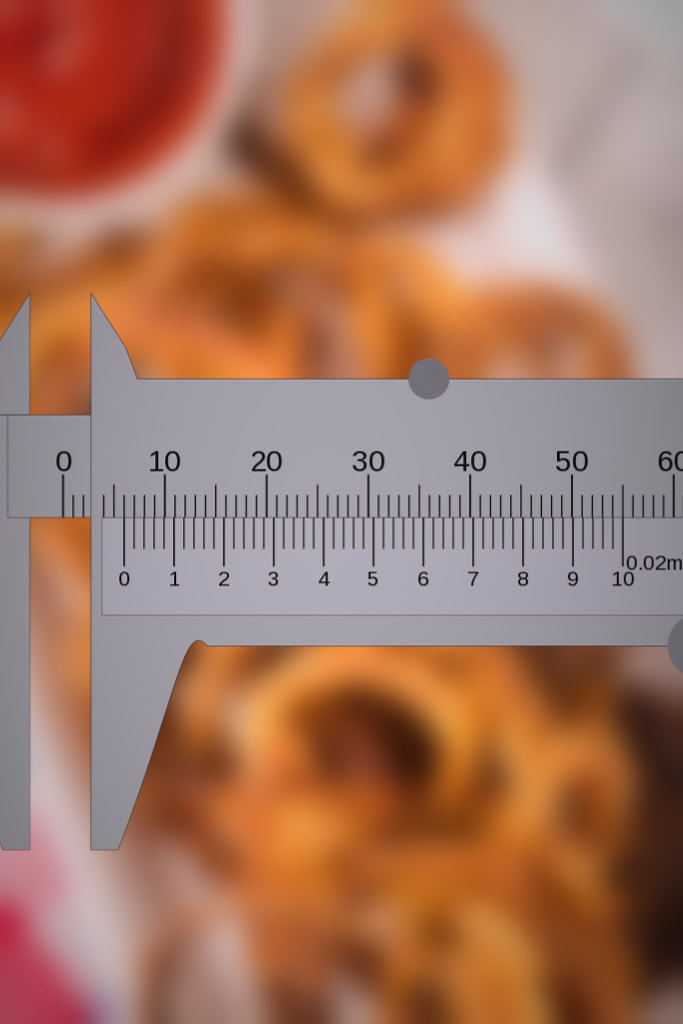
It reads 6.0; mm
